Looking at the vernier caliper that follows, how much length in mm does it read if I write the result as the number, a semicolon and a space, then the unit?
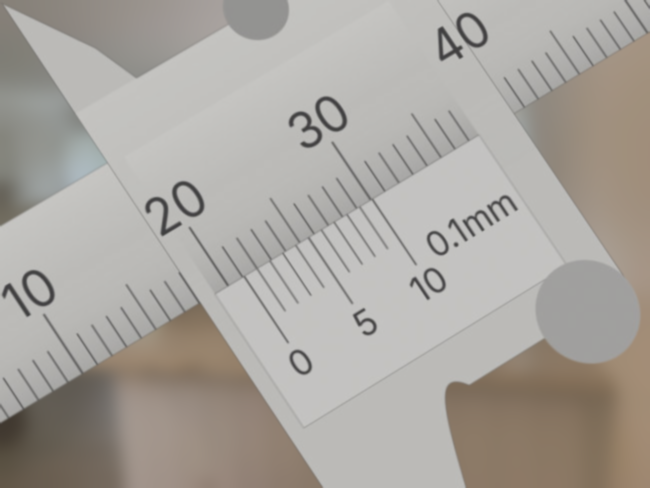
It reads 21.1; mm
